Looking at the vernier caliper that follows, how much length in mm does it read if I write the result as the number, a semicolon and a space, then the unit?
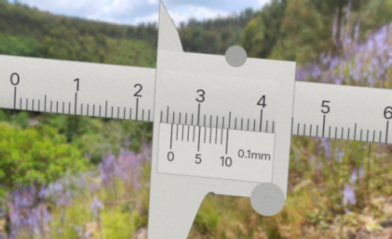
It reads 25.8; mm
